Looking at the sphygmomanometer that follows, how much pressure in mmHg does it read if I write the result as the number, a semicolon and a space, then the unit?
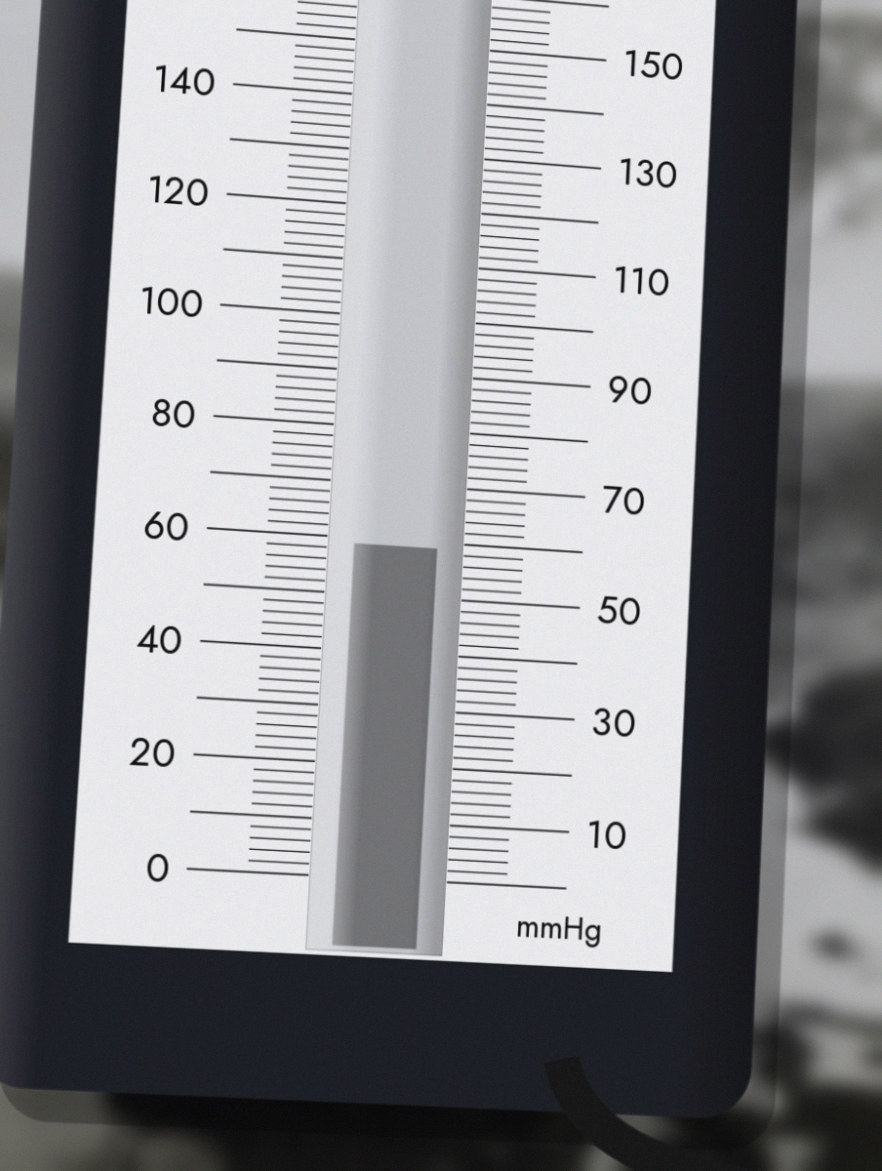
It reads 59; mmHg
